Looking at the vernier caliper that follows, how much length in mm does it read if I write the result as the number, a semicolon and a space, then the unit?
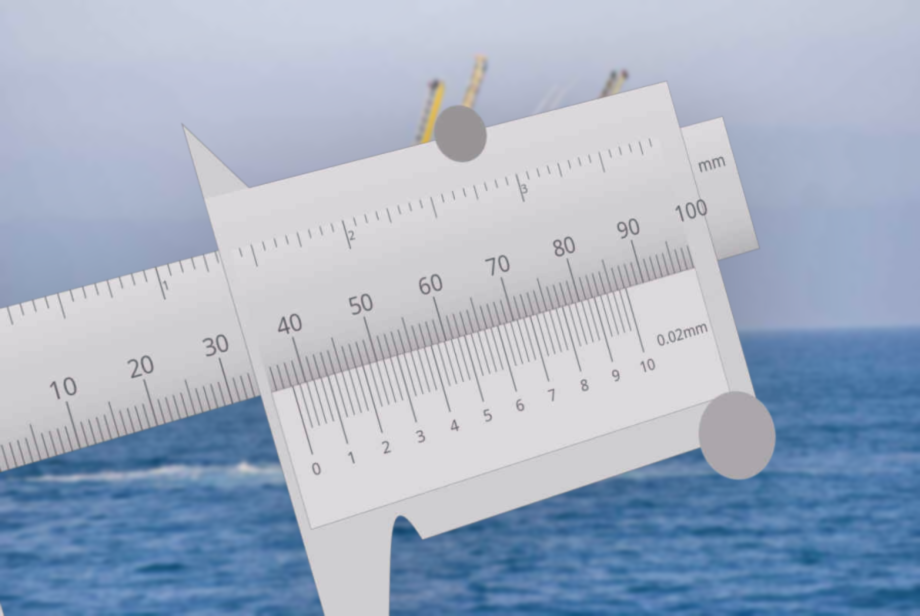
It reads 38.2; mm
